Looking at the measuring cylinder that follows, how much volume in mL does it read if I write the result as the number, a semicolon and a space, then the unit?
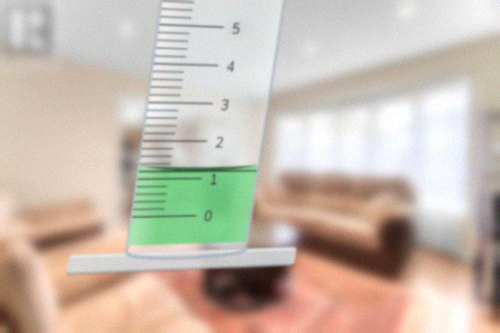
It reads 1.2; mL
